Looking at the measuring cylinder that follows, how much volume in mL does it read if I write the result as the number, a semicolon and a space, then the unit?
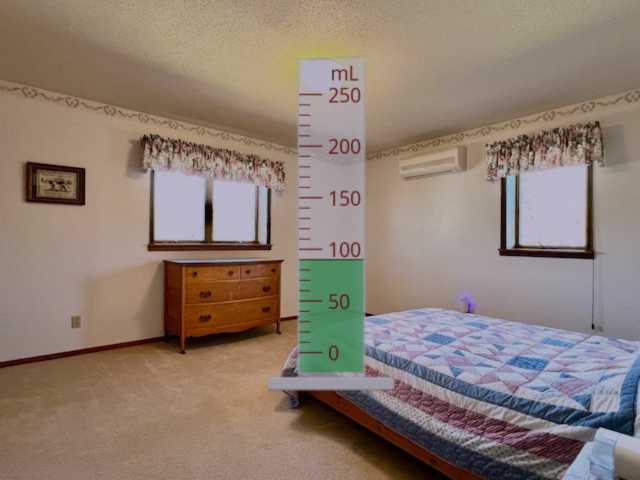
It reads 90; mL
